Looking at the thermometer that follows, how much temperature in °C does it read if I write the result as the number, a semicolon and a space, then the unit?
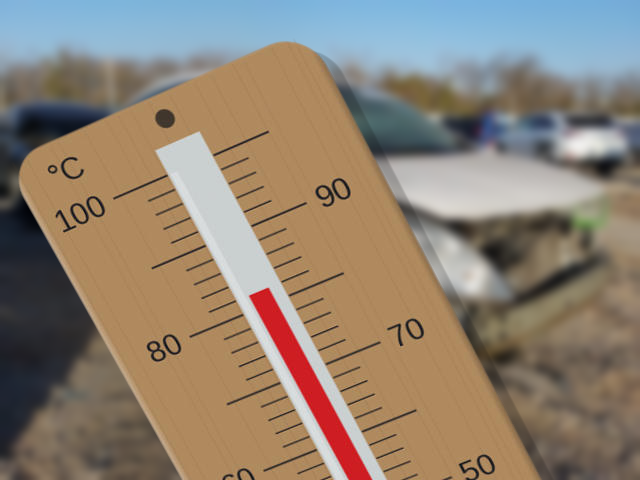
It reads 82; °C
